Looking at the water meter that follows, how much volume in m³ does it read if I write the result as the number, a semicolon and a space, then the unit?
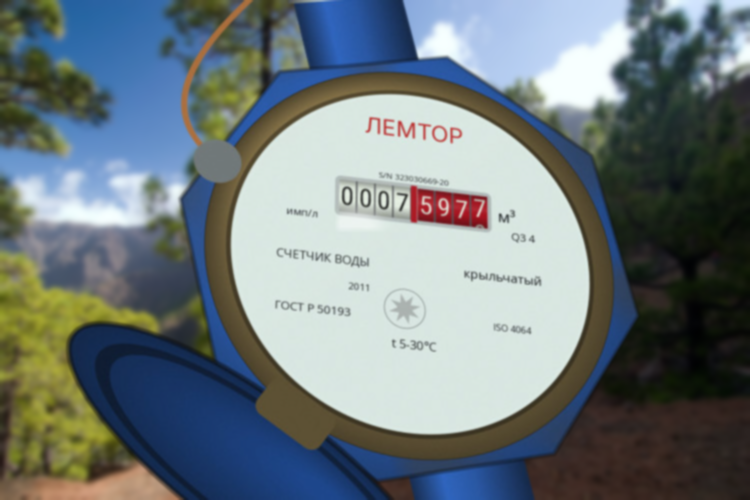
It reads 7.5977; m³
